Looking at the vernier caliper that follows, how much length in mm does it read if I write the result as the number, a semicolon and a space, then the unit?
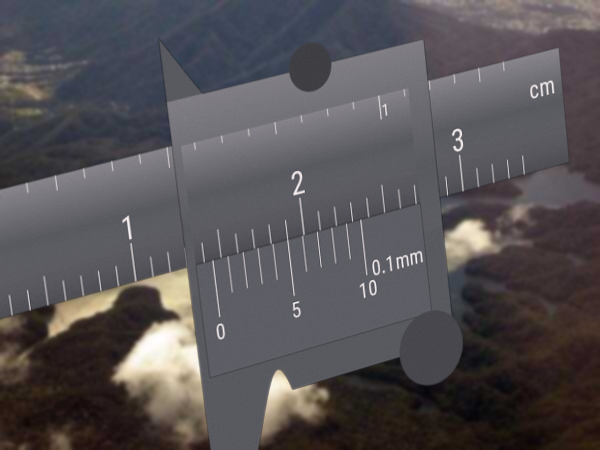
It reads 14.5; mm
